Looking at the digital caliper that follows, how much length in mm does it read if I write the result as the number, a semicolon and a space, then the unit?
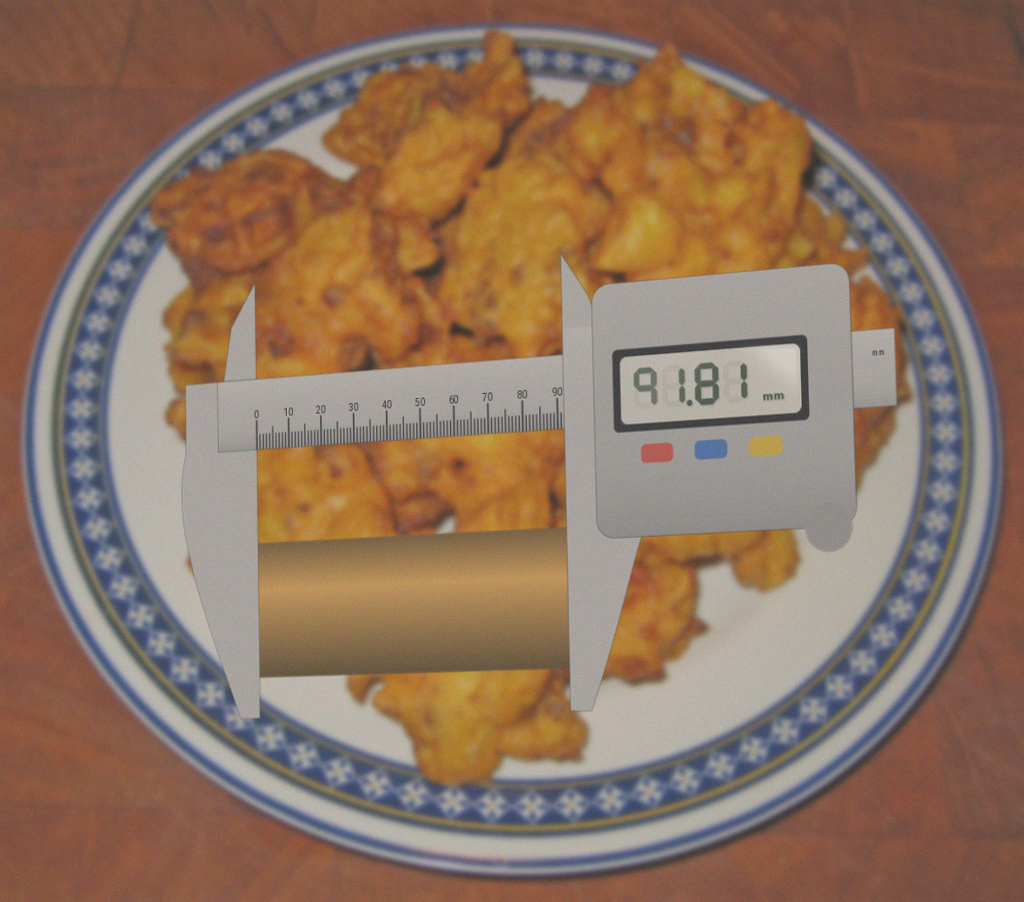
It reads 91.81; mm
